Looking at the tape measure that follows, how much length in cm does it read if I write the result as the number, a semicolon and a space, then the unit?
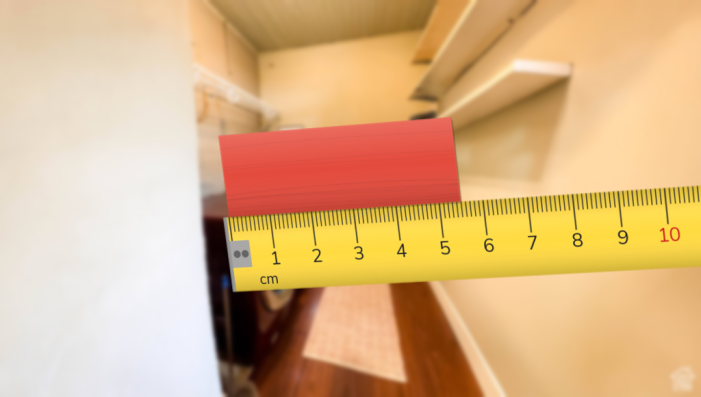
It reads 5.5; cm
